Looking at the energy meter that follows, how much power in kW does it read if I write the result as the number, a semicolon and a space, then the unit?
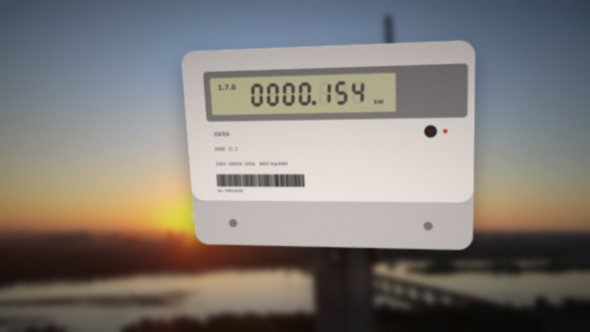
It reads 0.154; kW
